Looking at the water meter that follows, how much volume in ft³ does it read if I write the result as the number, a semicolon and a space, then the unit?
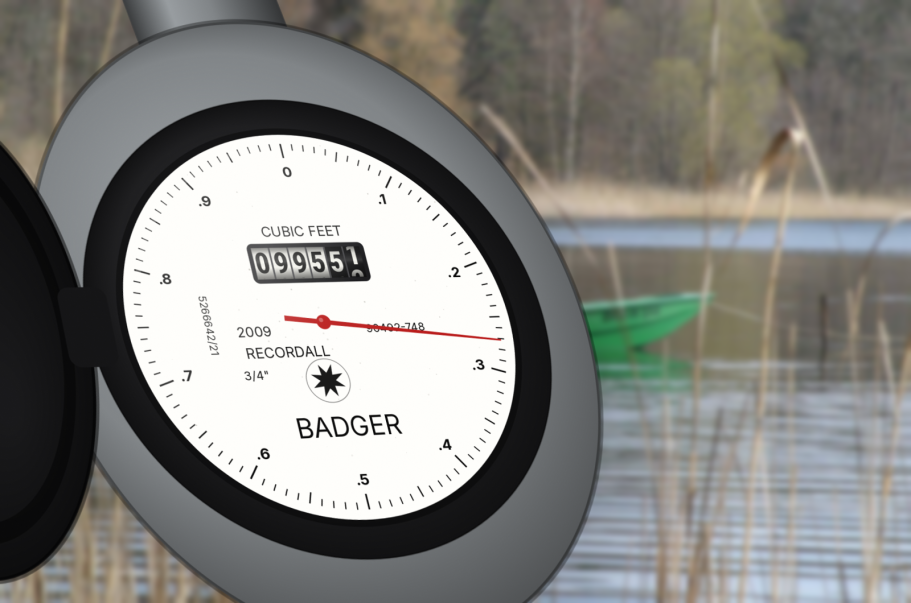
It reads 99551.27; ft³
